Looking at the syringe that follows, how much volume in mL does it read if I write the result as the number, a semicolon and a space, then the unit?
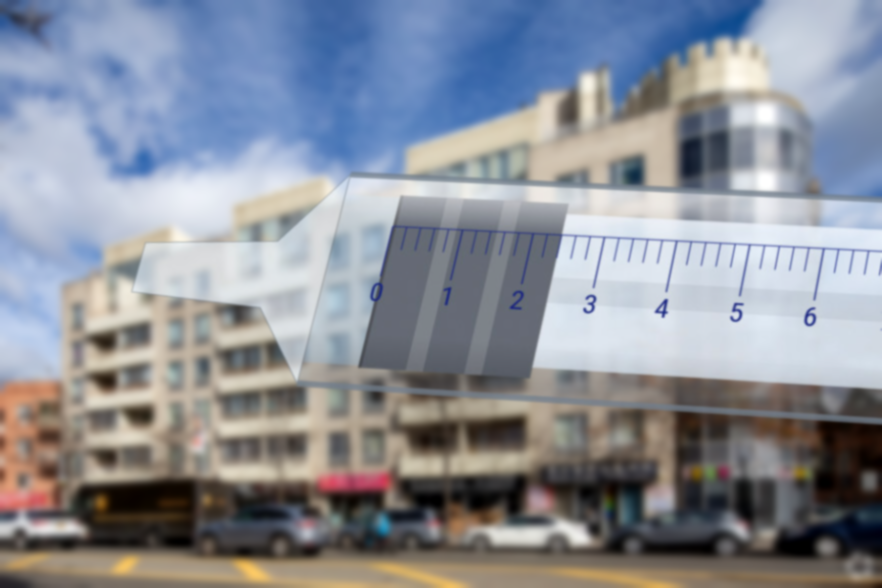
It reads 0; mL
